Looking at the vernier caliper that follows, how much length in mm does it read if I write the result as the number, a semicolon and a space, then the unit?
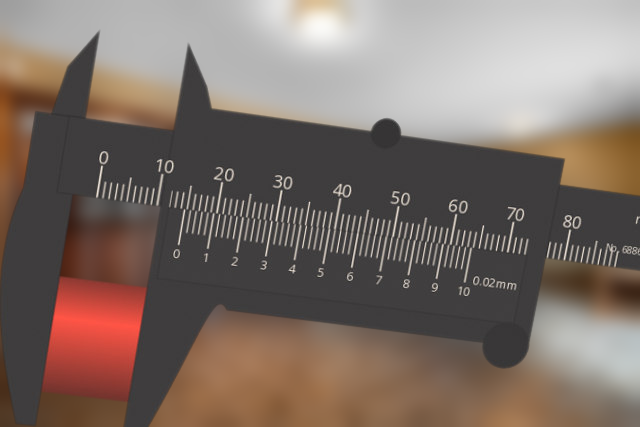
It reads 14.6; mm
